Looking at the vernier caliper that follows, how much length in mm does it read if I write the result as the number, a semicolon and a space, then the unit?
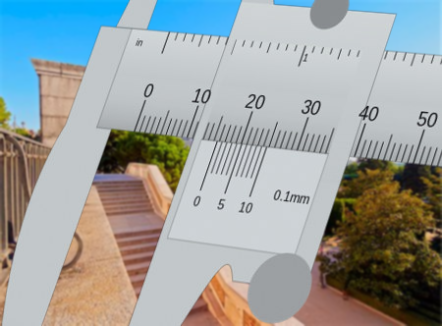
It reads 15.6; mm
